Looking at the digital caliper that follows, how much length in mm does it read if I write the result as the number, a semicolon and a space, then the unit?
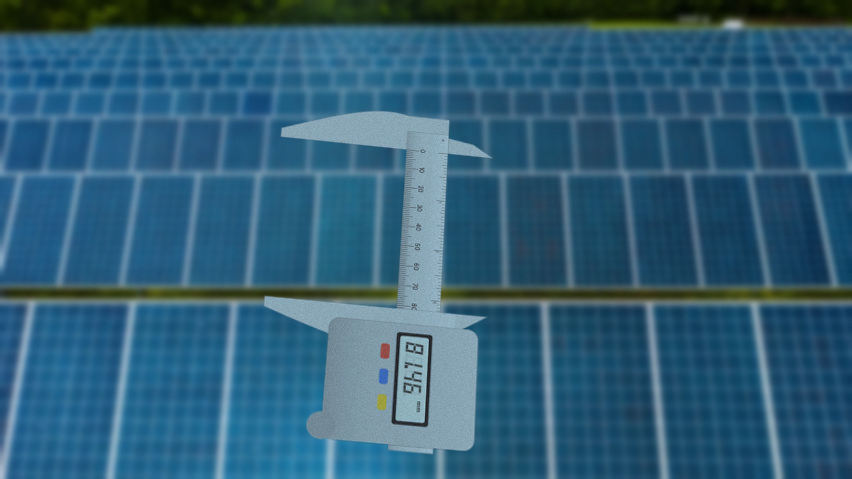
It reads 81.46; mm
